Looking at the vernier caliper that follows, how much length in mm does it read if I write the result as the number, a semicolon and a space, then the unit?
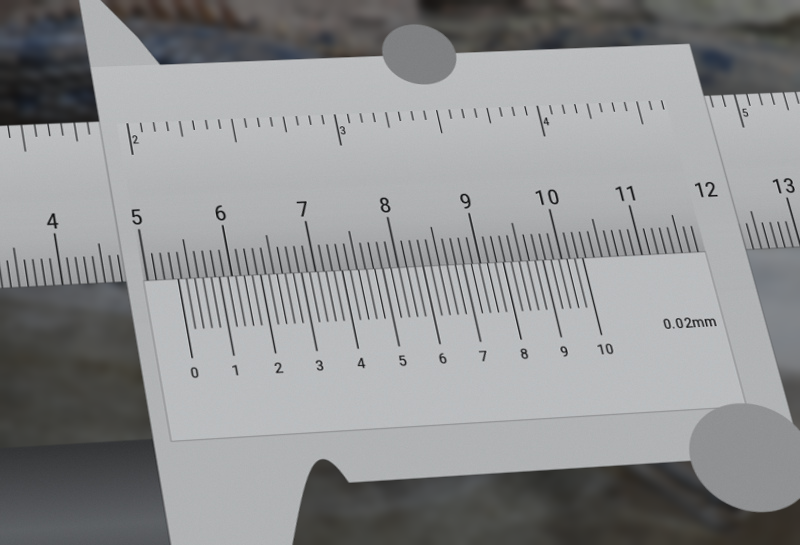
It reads 53.6; mm
